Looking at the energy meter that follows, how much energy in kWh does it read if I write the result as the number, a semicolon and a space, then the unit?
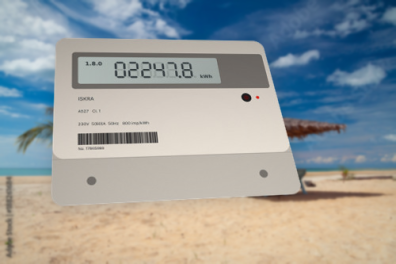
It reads 2247.8; kWh
